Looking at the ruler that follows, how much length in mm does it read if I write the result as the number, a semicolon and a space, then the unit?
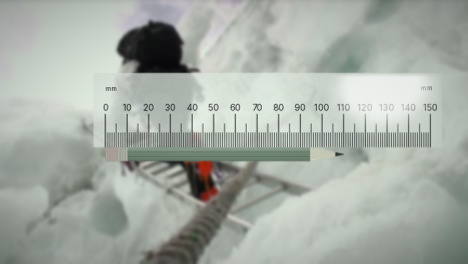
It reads 110; mm
